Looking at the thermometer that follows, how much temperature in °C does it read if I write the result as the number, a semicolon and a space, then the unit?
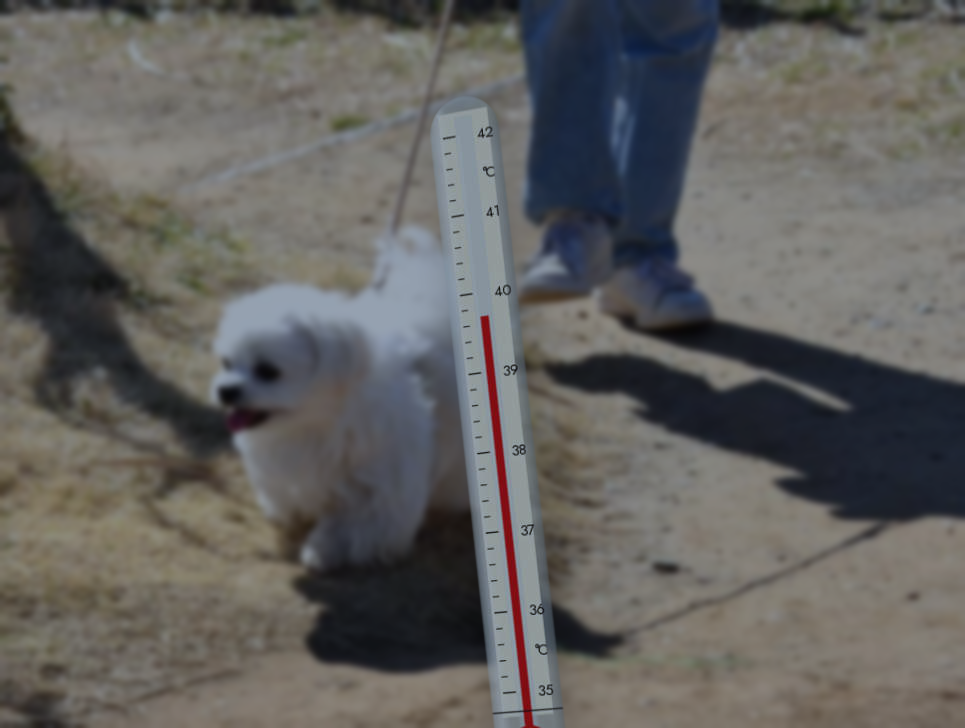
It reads 39.7; °C
